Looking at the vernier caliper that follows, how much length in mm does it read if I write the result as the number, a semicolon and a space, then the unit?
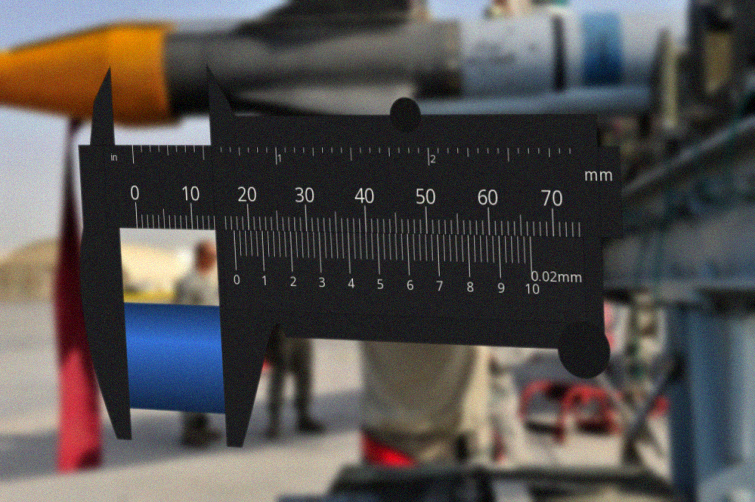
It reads 17.4; mm
